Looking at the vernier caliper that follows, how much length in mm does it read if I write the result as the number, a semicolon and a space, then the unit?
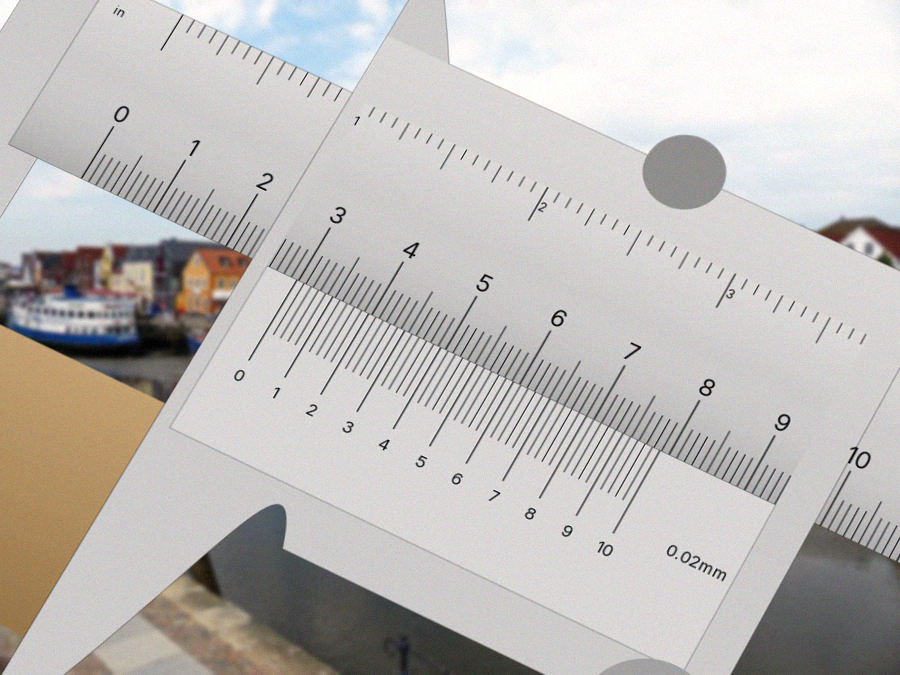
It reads 29.8; mm
